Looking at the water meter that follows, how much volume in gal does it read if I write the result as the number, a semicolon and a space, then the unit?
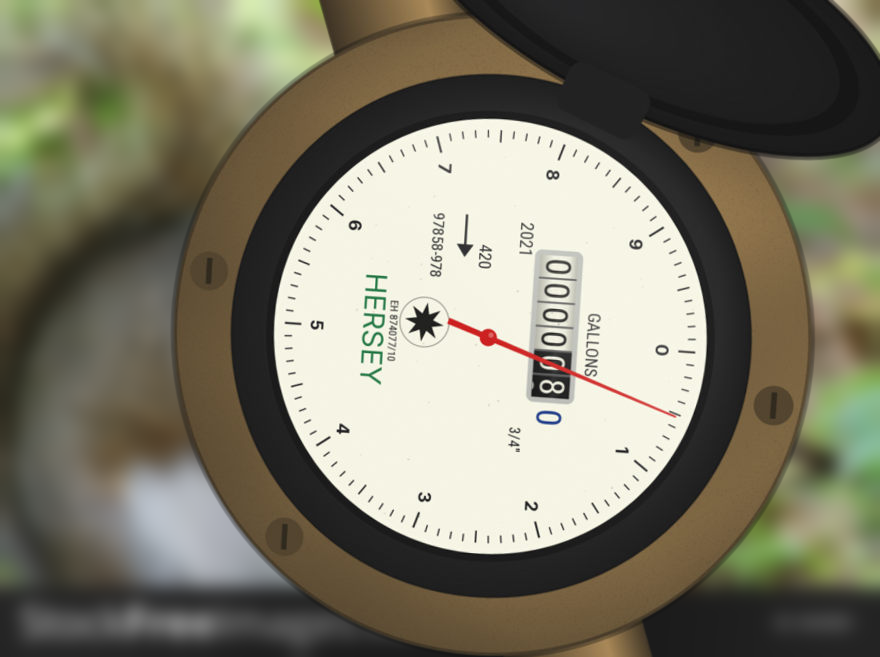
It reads 80.5; gal
